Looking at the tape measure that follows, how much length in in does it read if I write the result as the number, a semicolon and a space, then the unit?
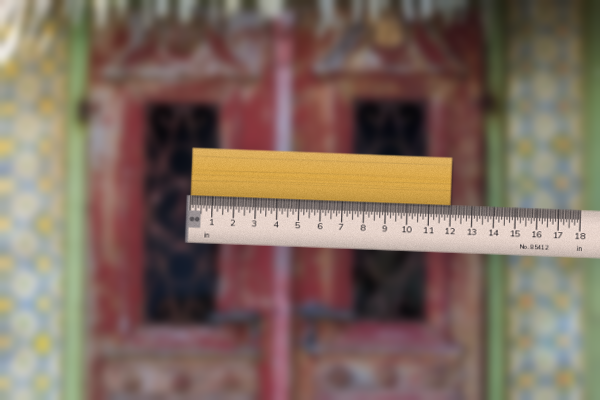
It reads 12; in
